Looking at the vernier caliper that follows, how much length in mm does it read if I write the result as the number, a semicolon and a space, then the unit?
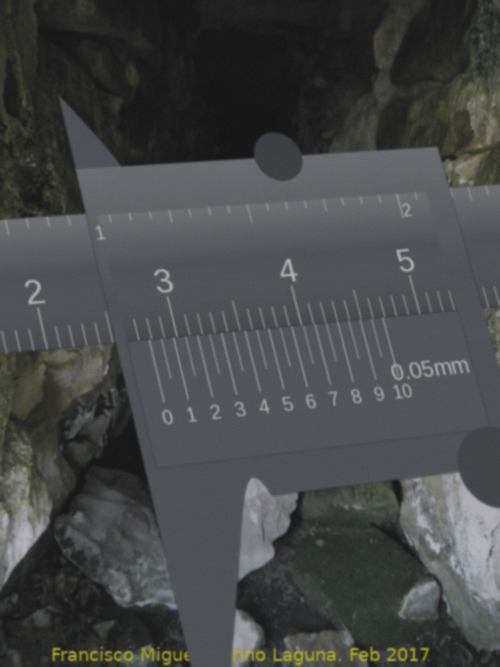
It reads 27.8; mm
